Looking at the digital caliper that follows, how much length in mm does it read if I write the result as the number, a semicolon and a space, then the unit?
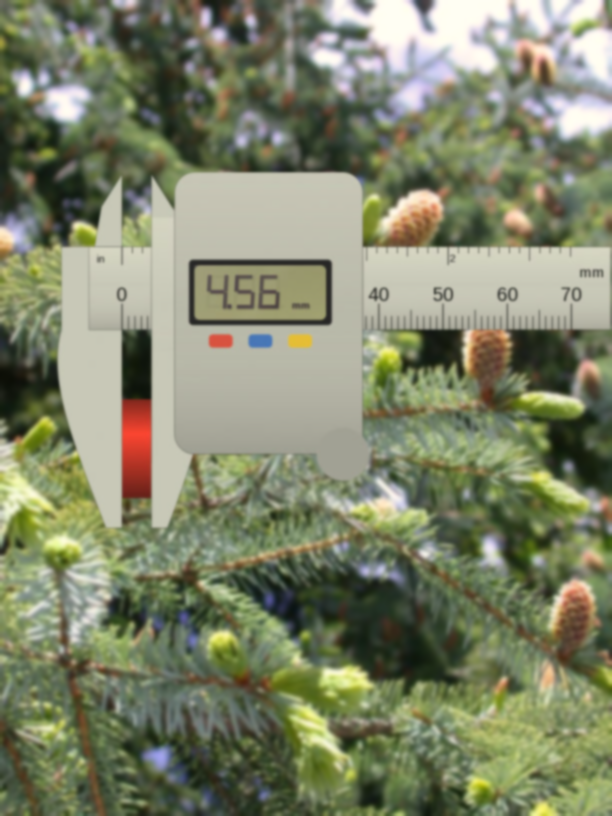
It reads 4.56; mm
